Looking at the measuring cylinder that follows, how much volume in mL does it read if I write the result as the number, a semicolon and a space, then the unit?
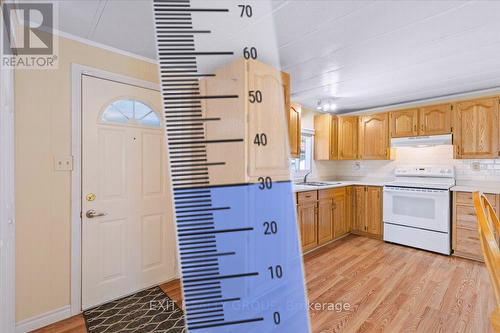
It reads 30; mL
